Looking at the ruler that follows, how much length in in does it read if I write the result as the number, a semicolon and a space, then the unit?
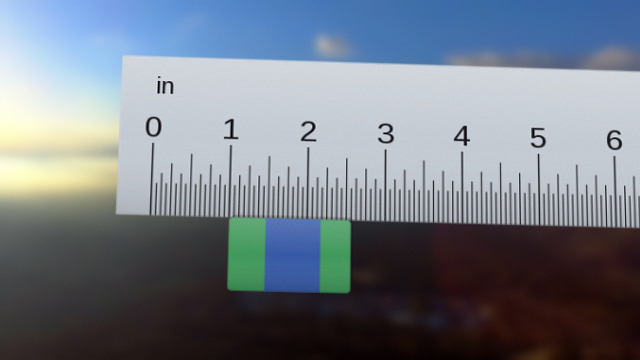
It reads 1.5625; in
